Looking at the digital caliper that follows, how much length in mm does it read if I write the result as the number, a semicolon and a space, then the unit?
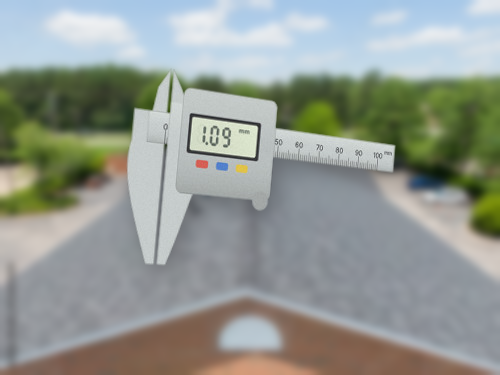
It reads 1.09; mm
